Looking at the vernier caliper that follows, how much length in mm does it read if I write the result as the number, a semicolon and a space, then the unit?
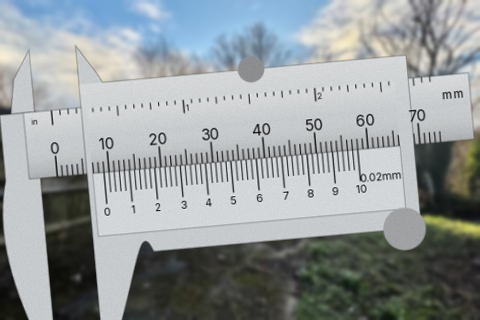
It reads 9.0; mm
